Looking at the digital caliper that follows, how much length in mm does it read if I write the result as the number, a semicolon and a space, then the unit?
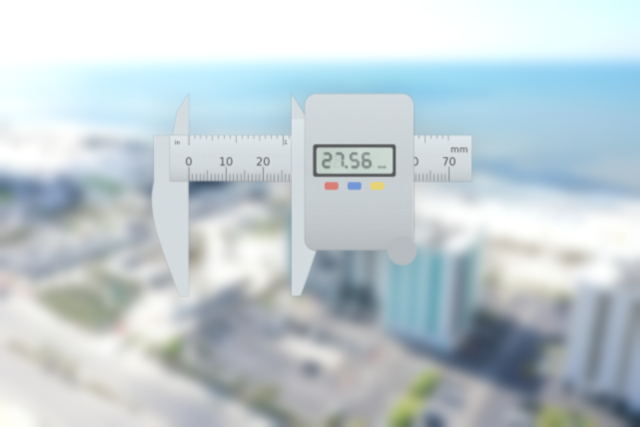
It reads 27.56; mm
